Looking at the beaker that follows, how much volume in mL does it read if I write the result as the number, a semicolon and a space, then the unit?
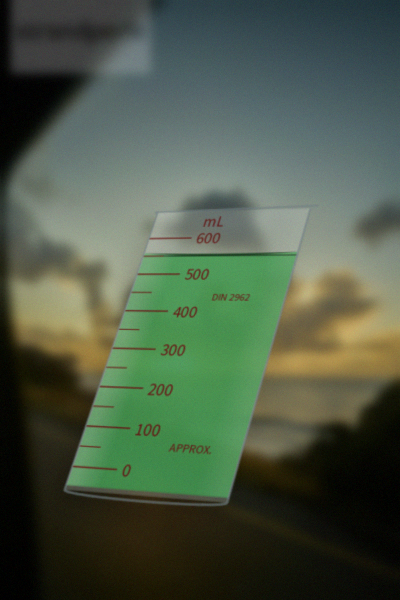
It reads 550; mL
